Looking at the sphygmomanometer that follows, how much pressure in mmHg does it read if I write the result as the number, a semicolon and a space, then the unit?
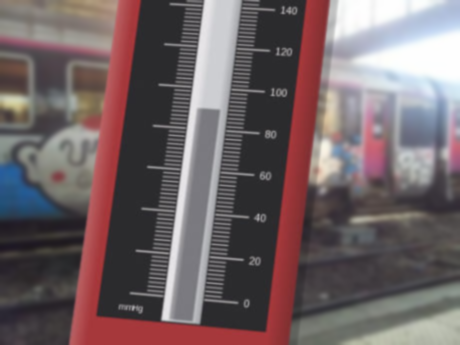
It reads 90; mmHg
